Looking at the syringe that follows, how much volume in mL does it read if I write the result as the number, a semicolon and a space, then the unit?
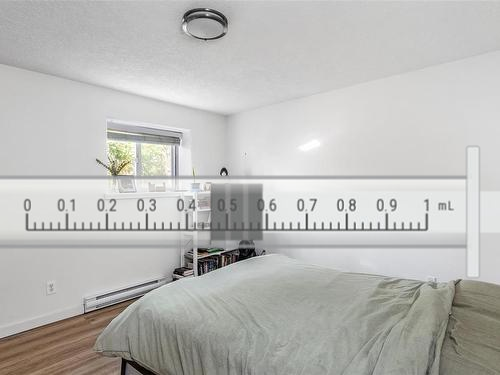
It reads 0.46; mL
